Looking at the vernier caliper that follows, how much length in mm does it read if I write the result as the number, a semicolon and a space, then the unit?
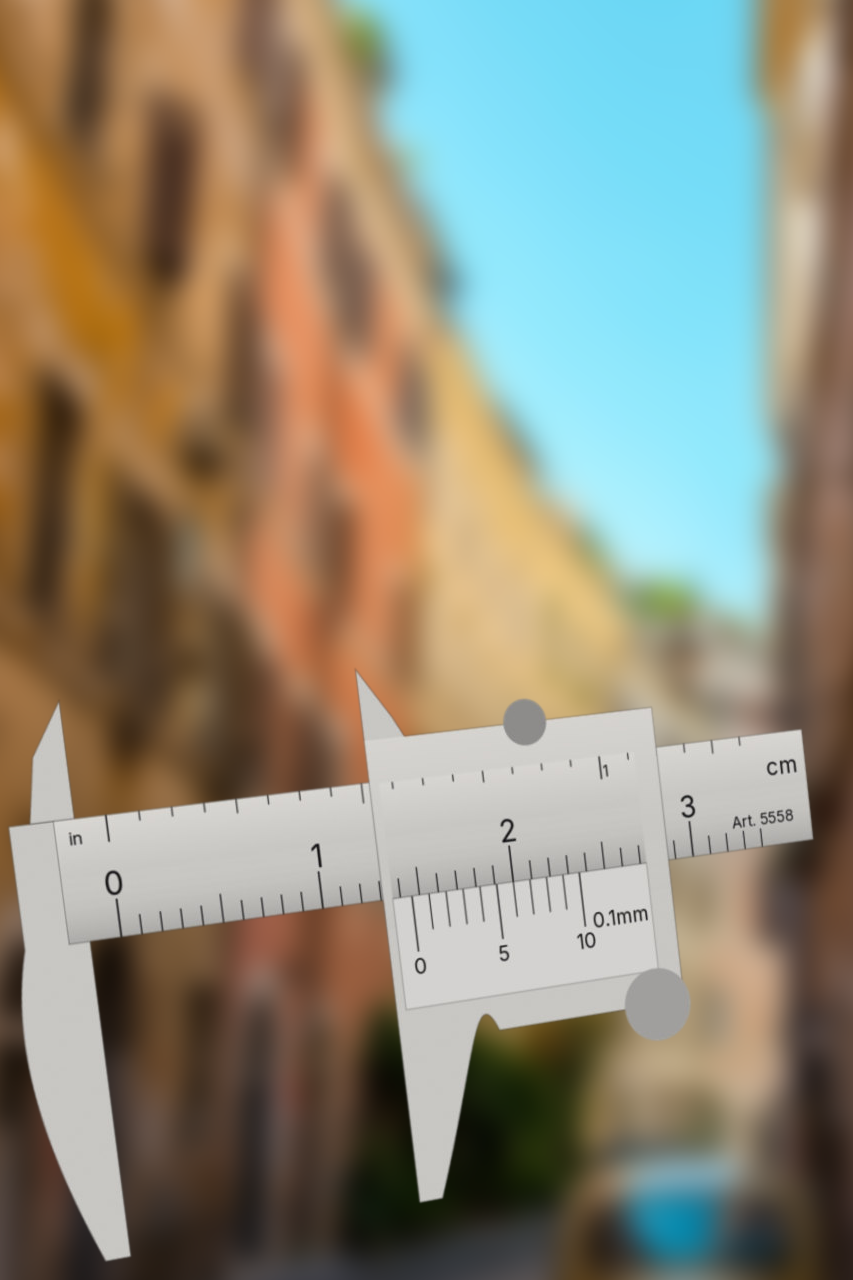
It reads 14.6; mm
